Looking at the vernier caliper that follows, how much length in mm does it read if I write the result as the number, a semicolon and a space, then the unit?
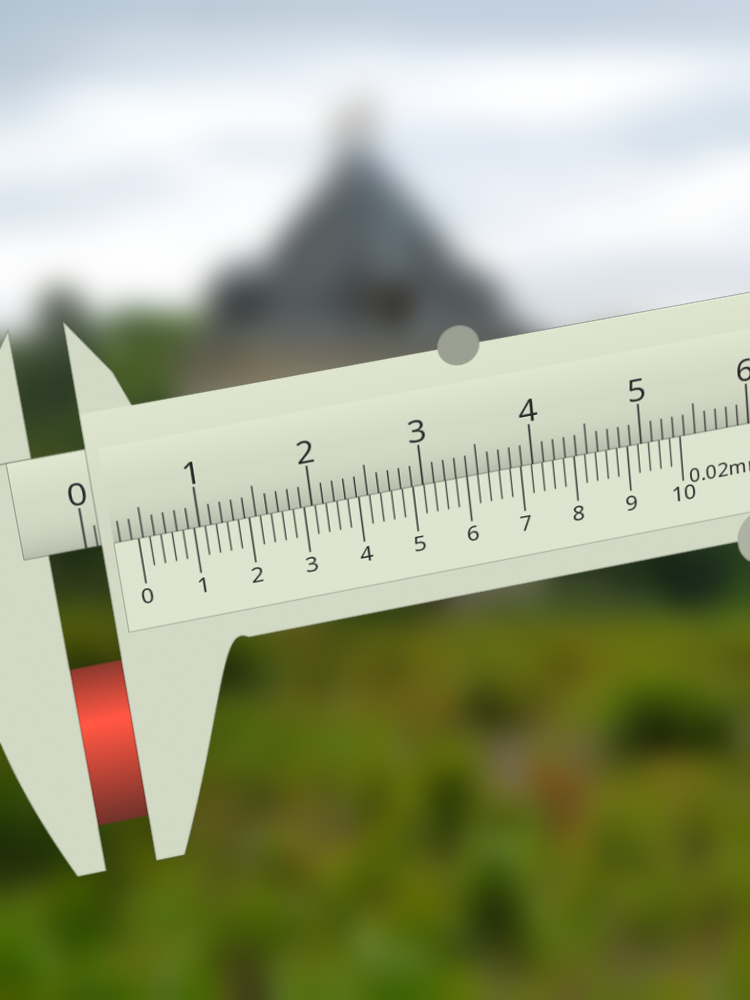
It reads 4.6; mm
